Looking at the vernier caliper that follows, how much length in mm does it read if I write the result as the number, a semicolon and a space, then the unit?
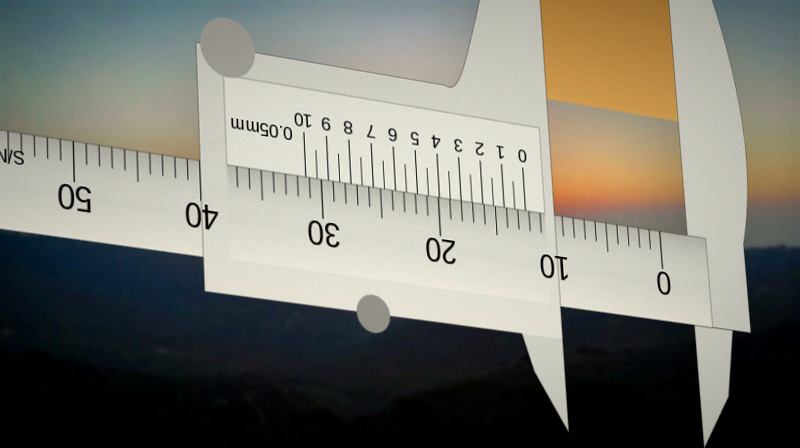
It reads 12.3; mm
